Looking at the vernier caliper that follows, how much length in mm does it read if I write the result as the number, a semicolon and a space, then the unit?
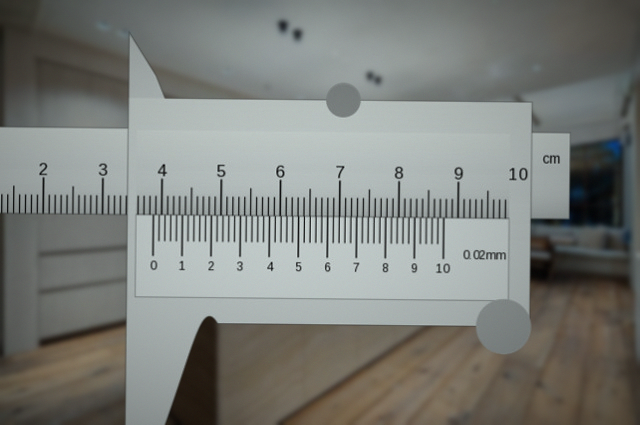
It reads 38.6; mm
